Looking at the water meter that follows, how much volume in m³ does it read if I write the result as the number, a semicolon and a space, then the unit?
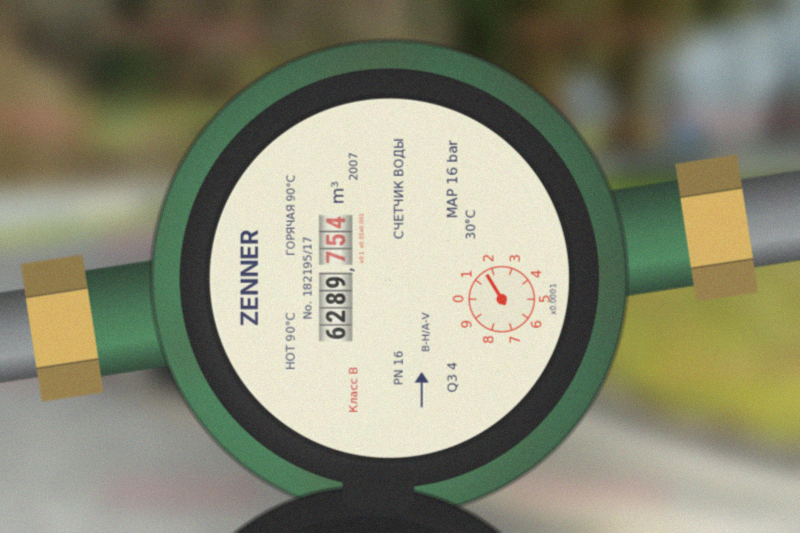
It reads 6289.7541; m³
